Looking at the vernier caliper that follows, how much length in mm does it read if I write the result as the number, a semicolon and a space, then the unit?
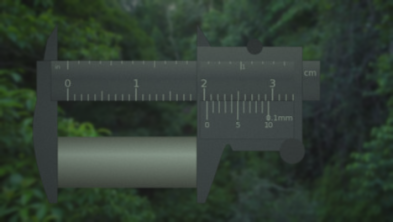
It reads 20.4; mm
